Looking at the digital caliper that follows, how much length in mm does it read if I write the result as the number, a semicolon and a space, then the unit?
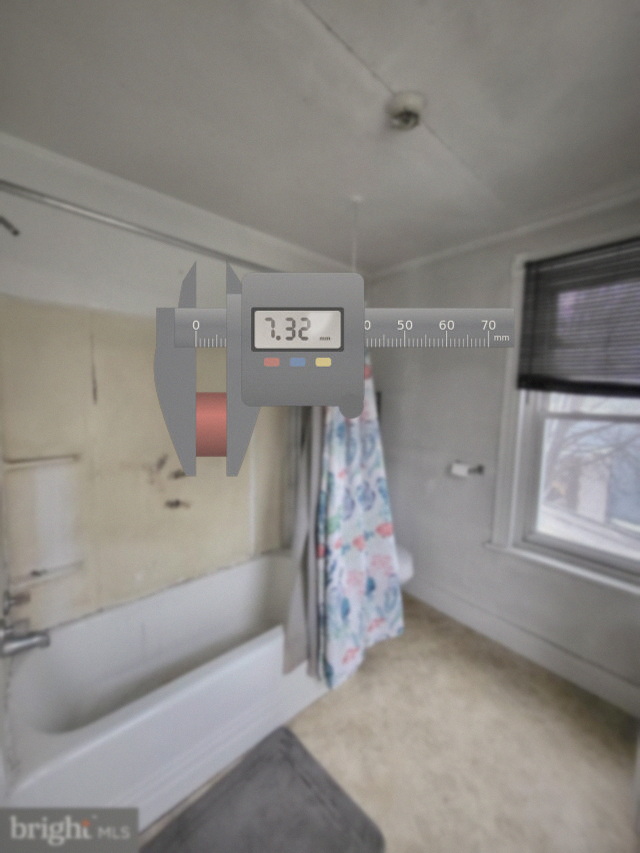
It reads 7.32; mm
